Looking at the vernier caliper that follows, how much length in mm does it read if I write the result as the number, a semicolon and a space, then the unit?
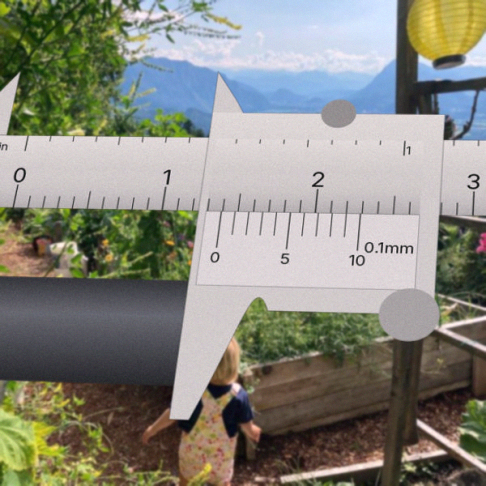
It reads 13.9; mm
